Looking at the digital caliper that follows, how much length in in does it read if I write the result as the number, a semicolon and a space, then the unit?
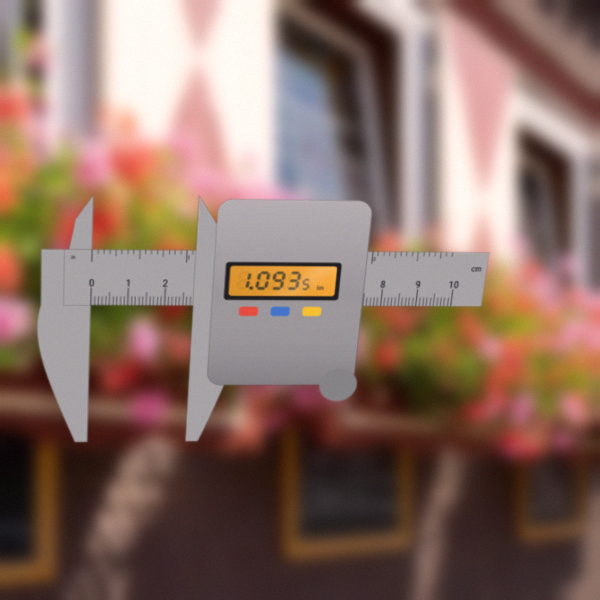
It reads 1.0935; in
